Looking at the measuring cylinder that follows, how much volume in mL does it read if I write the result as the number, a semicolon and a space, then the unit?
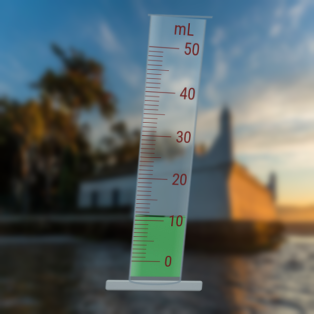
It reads 11; mL
